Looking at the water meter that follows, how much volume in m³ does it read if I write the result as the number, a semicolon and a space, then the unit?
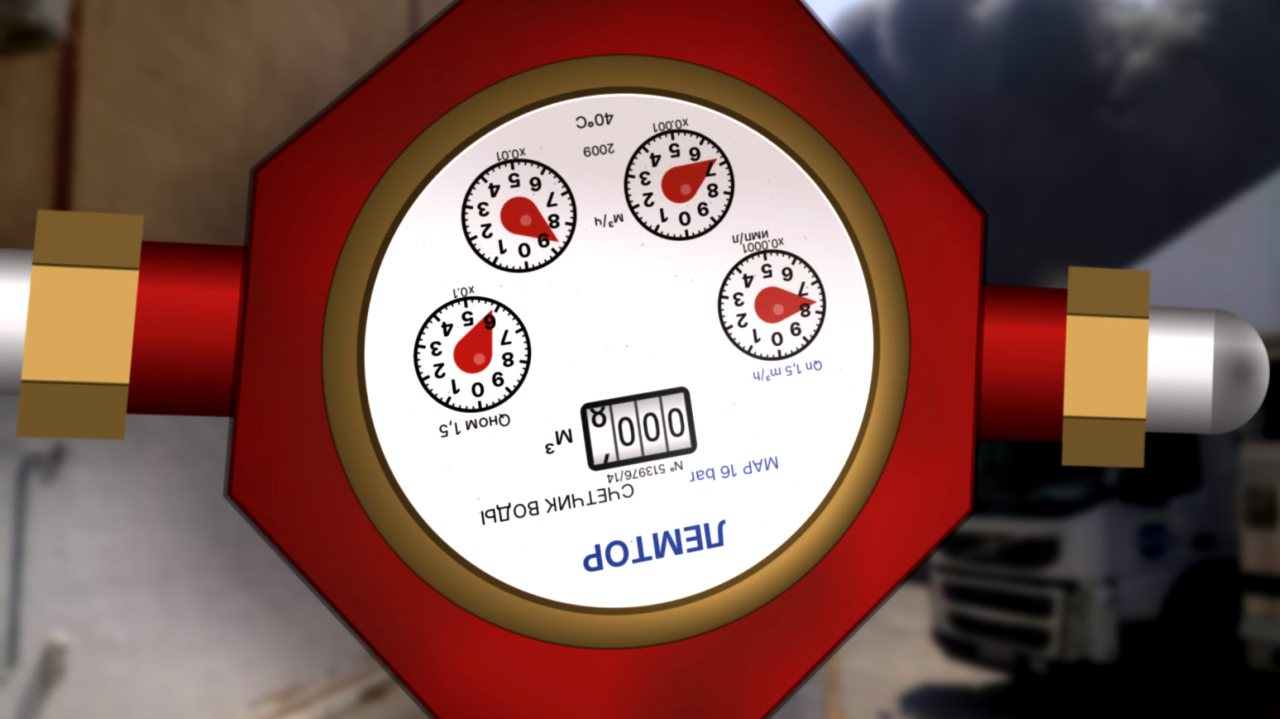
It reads 7.5867; m³
